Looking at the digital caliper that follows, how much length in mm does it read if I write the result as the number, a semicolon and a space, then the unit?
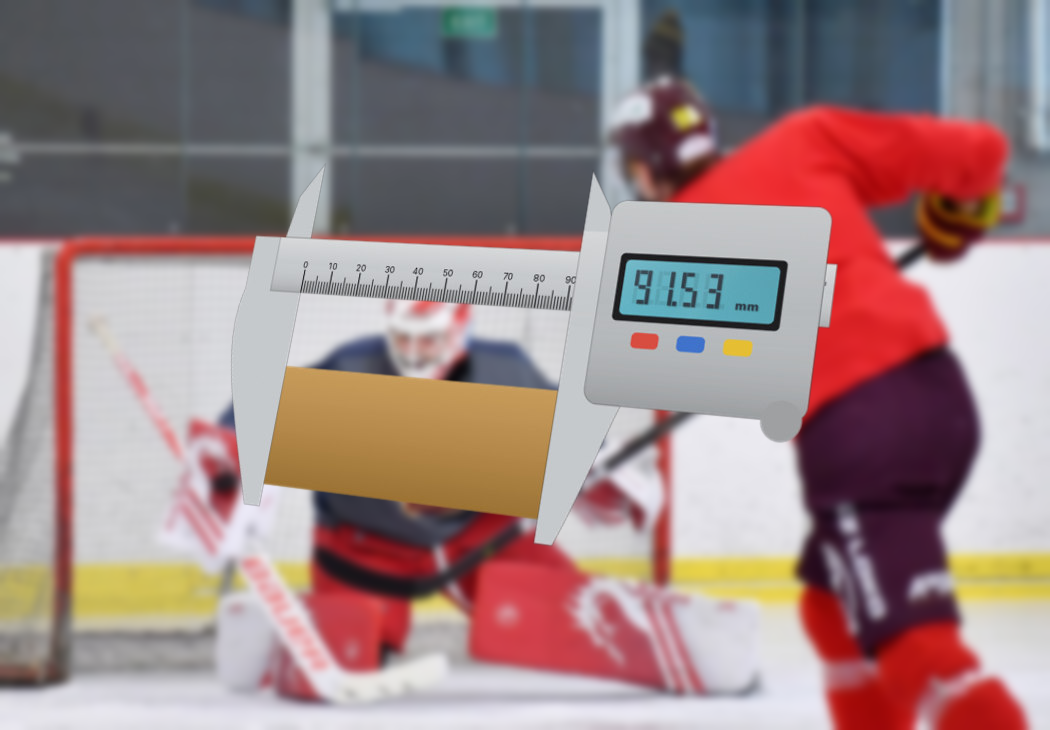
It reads 91.53; mm
